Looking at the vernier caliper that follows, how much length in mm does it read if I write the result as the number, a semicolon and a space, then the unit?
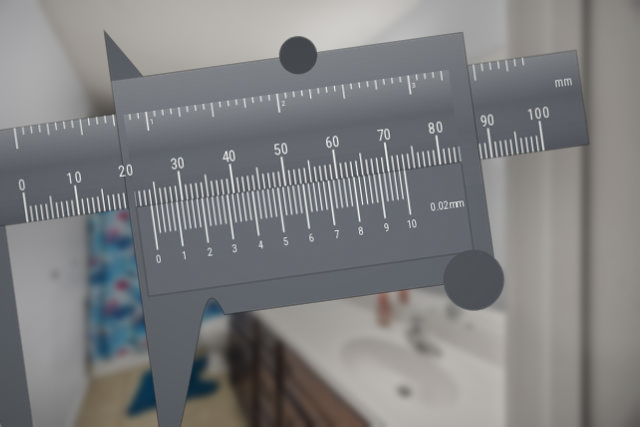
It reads 24.0; mm
